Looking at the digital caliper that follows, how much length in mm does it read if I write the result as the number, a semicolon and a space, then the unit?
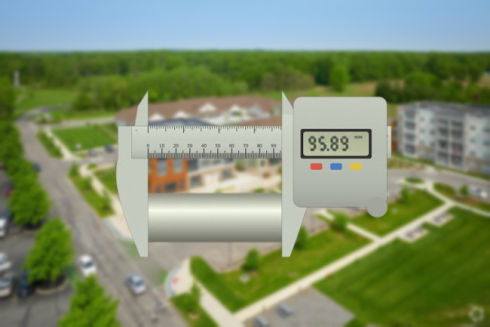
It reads 95.89; mm
